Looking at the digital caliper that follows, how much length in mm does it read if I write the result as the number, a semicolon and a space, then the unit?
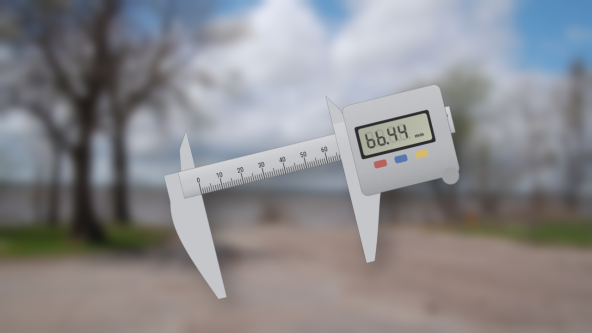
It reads 66.44; mm
